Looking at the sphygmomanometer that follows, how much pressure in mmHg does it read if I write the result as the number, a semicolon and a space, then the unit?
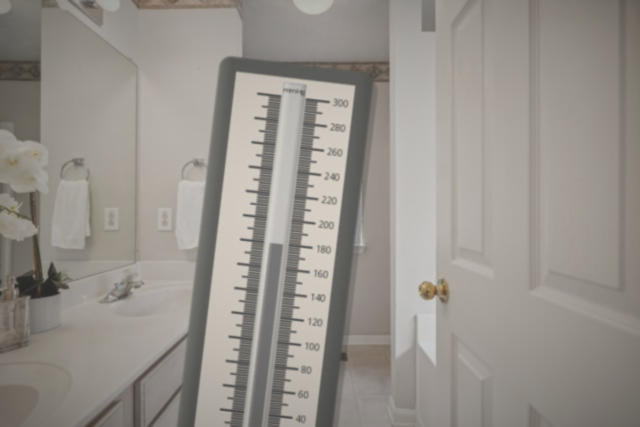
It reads 180; mmHg
